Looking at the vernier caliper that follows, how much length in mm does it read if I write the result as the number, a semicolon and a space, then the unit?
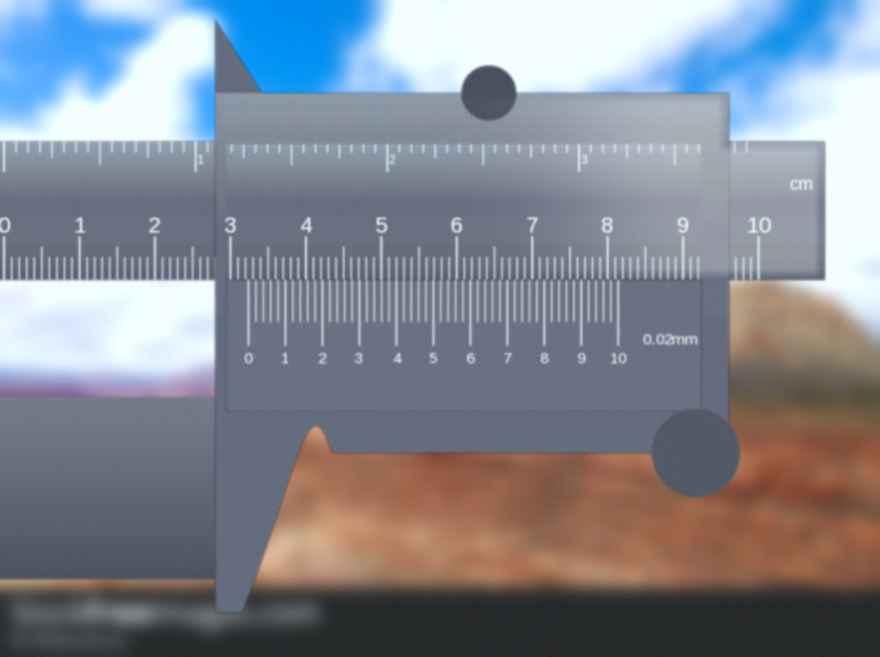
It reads 32.4; mm
